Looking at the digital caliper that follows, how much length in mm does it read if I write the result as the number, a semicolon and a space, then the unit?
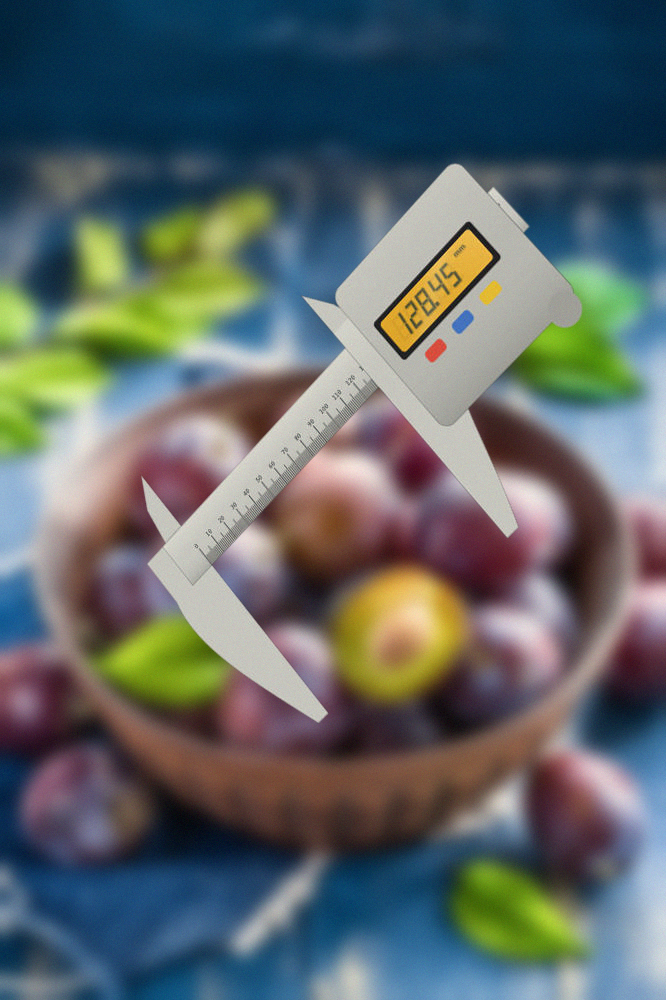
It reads 128.45; mm
